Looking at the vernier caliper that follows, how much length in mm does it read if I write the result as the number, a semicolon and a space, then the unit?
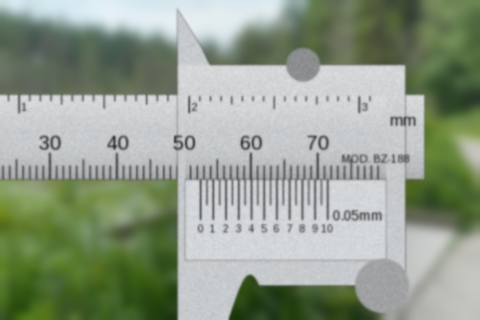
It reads 52.5; mm
